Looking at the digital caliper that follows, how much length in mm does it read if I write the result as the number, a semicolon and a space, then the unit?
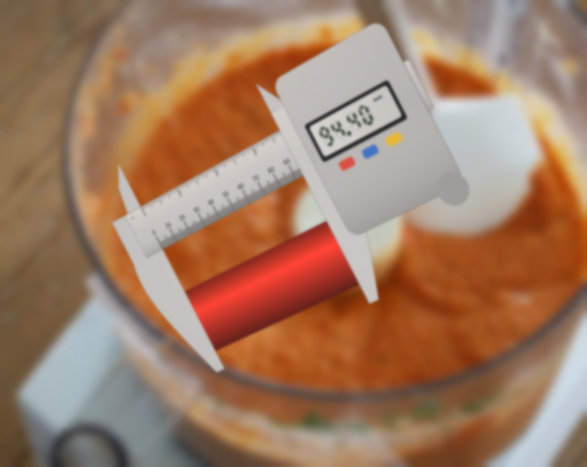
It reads 94.40; mm
